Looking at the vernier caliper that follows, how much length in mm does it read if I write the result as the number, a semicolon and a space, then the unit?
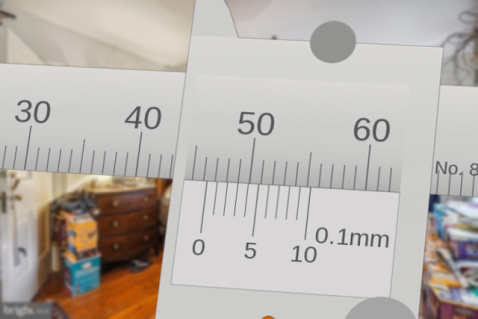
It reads 46.3; mm
